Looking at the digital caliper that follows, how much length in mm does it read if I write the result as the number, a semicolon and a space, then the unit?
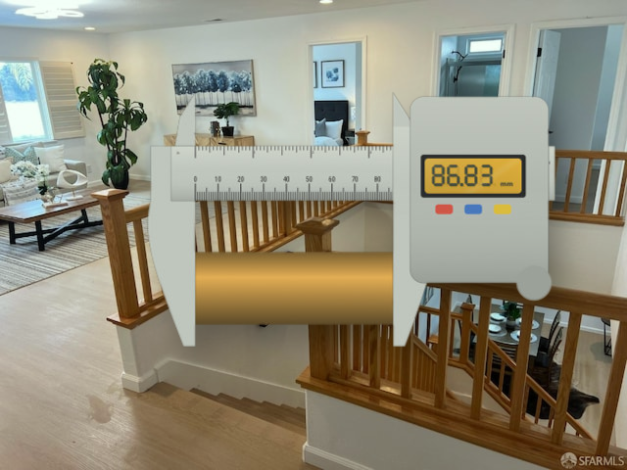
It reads 86.83; mm
